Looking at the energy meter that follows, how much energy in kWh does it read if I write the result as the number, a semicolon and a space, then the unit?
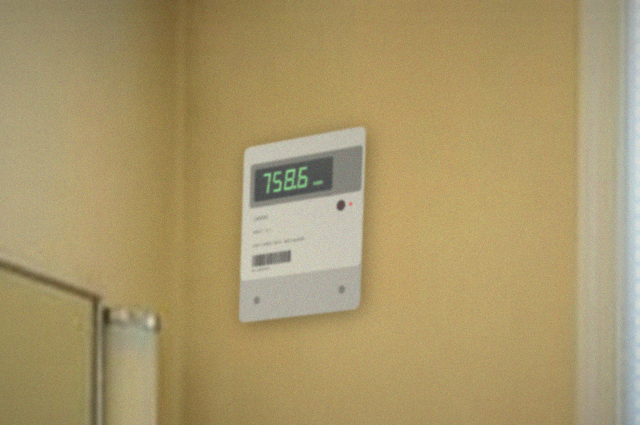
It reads 758.6; kWh
